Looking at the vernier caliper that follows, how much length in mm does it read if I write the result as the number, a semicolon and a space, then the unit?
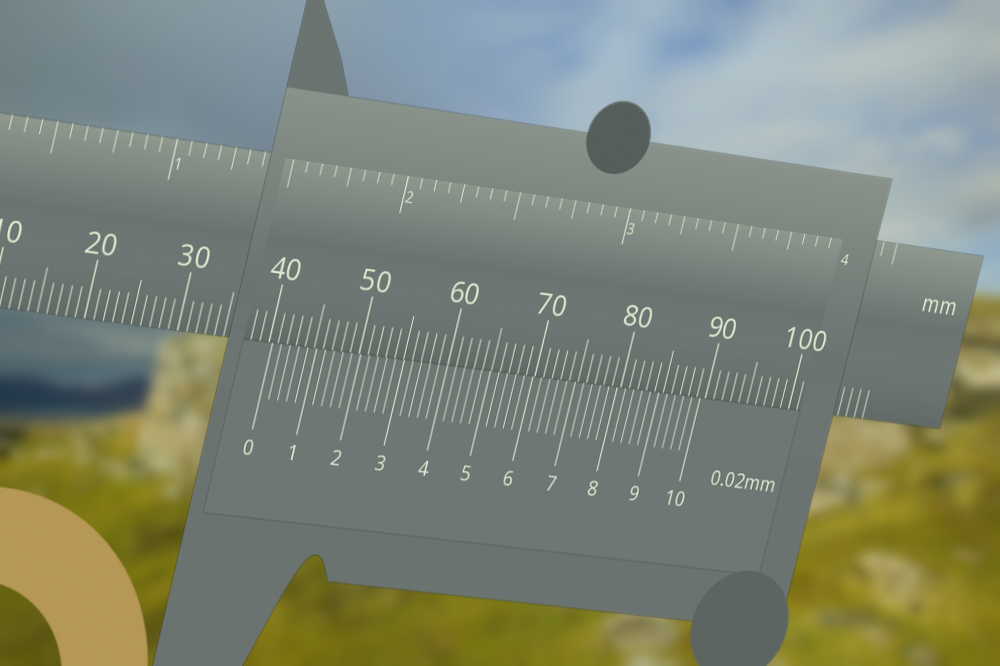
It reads 40.4; mm
